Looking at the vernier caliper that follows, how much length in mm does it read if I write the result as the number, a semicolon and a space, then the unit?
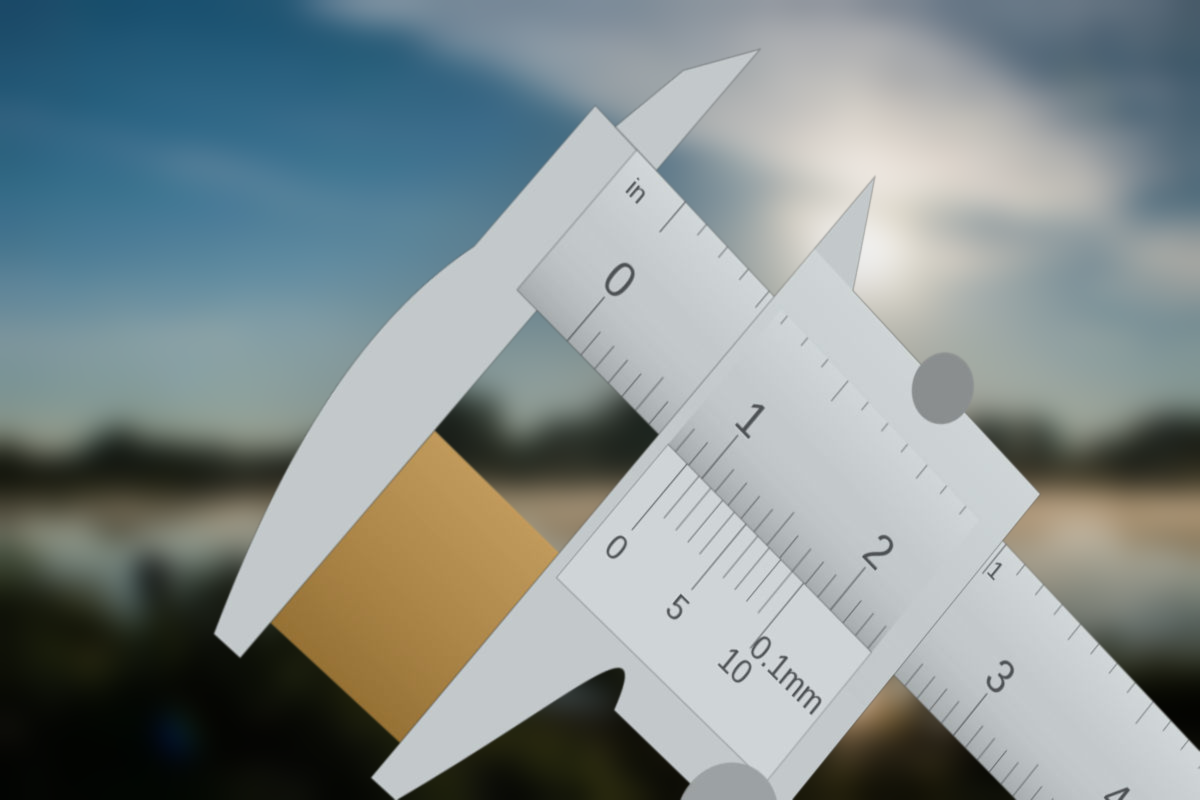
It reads 8.9; mm
